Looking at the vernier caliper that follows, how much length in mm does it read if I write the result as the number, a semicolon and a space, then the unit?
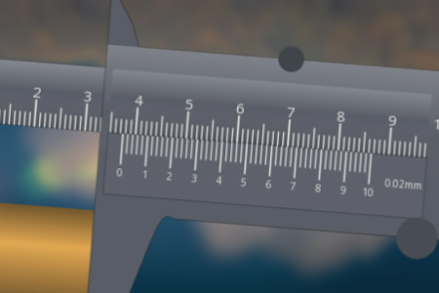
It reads 37.5; mm
